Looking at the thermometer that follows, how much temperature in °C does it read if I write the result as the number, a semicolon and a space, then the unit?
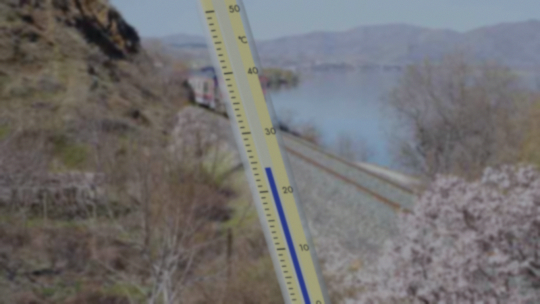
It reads 24; °C
